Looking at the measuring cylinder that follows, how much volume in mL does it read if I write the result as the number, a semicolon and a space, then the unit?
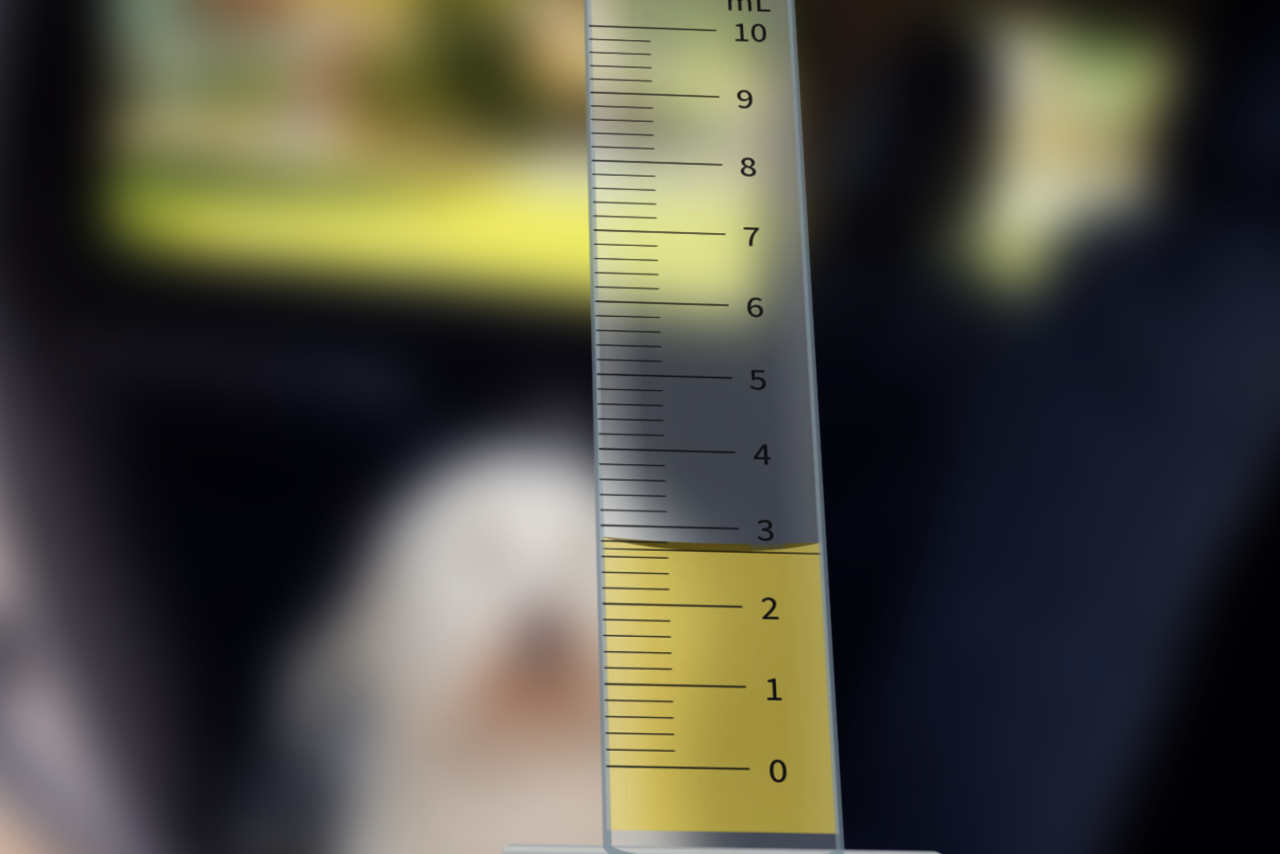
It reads 2.7; mL
